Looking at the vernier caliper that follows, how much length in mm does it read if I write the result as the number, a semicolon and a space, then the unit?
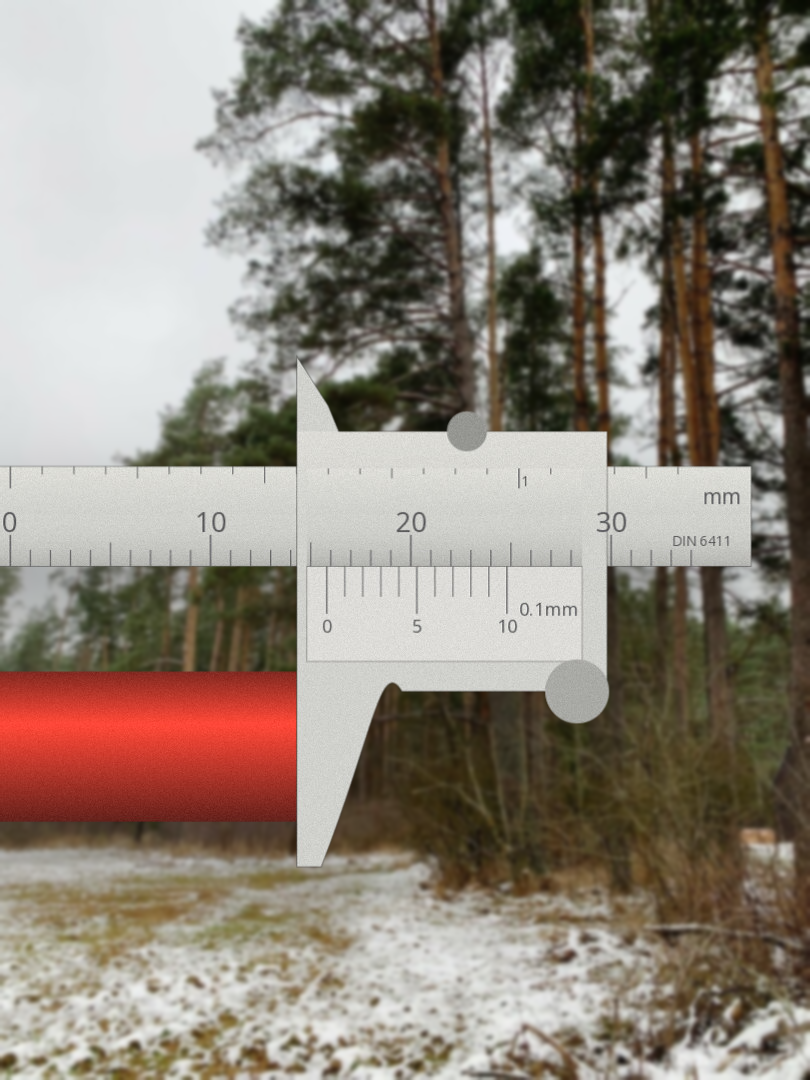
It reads 15.8; mm
